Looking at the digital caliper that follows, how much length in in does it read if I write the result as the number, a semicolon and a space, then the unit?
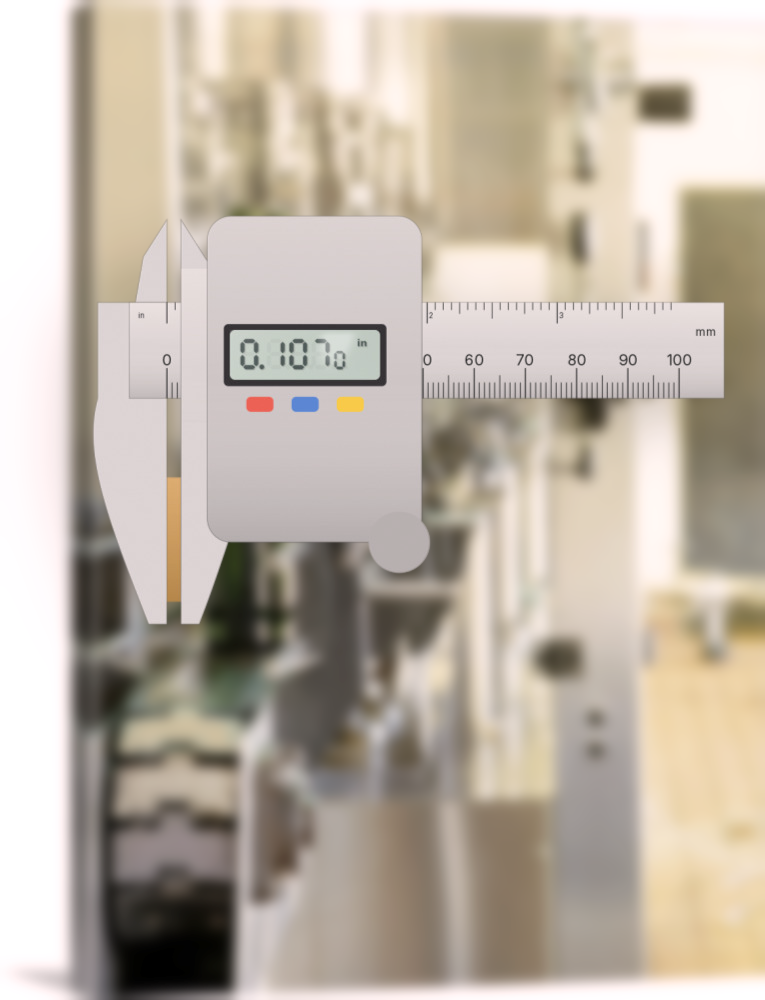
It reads 0.1070; in
